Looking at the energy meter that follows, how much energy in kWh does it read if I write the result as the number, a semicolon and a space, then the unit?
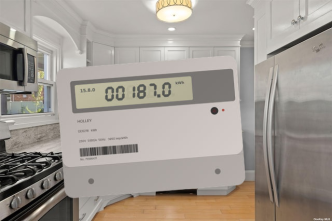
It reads 187.0; kWh
